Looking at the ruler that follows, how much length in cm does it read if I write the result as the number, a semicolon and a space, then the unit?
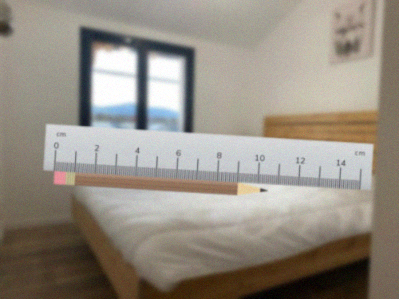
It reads 10.5; cm
